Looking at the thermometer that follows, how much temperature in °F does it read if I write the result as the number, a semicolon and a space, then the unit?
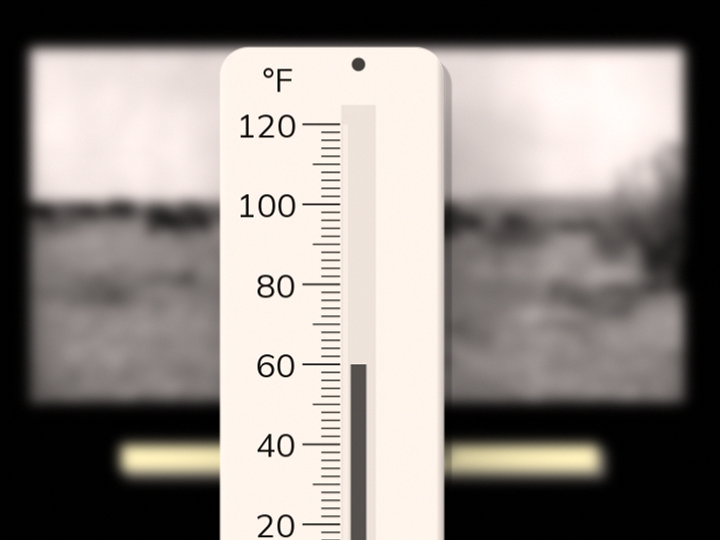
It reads 60; °F
